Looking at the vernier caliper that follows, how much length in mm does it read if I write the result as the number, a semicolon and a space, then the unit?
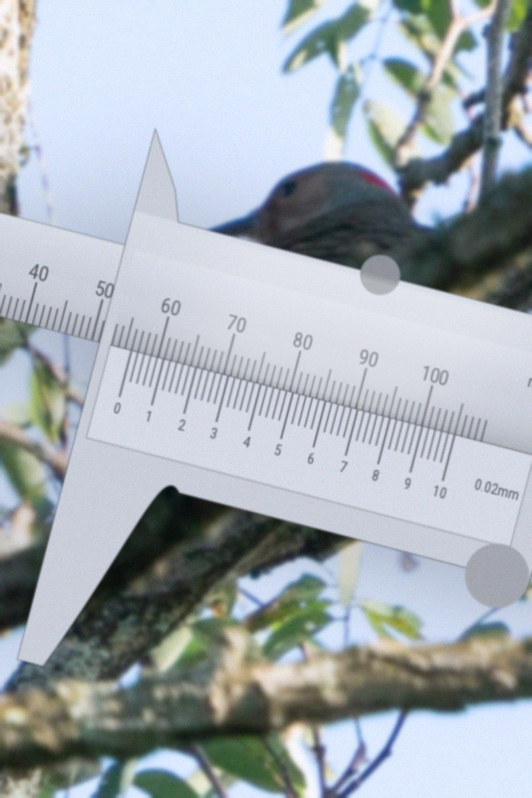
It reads 56.0; mm
